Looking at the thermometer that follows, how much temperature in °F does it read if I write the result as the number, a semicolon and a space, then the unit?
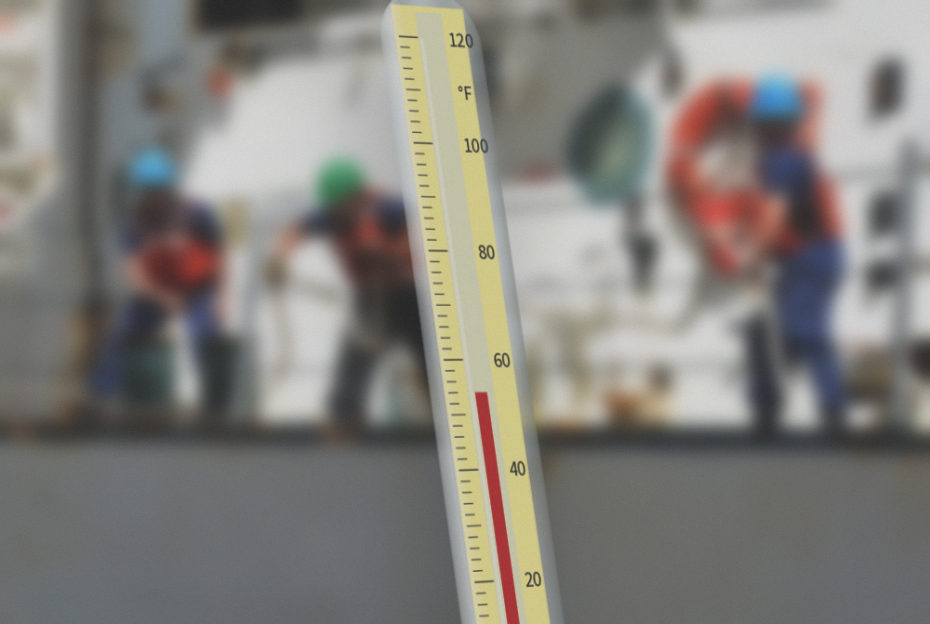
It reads 54; °F
